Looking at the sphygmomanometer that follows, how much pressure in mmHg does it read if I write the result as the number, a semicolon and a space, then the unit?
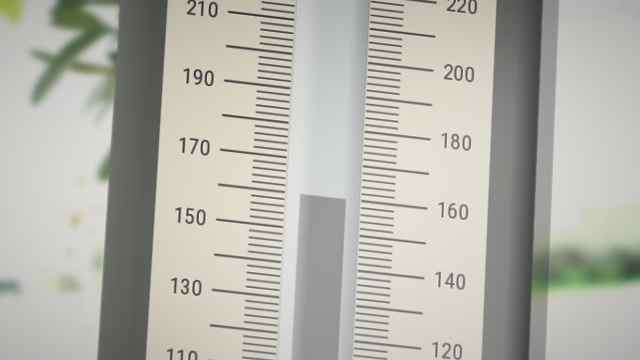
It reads 160; mmHg
